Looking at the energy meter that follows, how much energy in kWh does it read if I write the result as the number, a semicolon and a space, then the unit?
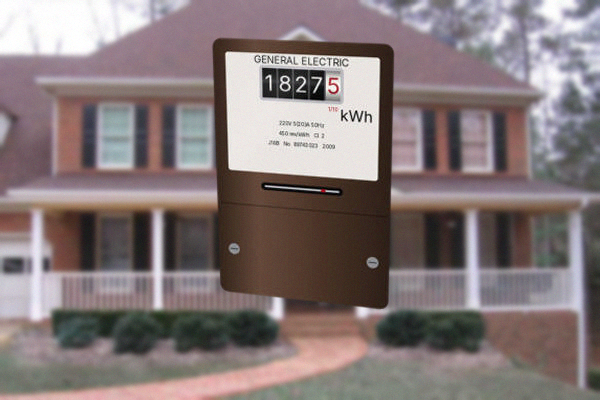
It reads 1827.5; kWh
